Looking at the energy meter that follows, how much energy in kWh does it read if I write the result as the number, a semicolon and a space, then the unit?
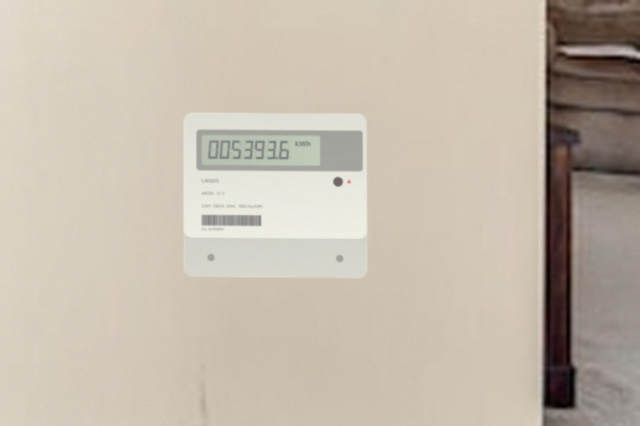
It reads 5393.6; kWh
